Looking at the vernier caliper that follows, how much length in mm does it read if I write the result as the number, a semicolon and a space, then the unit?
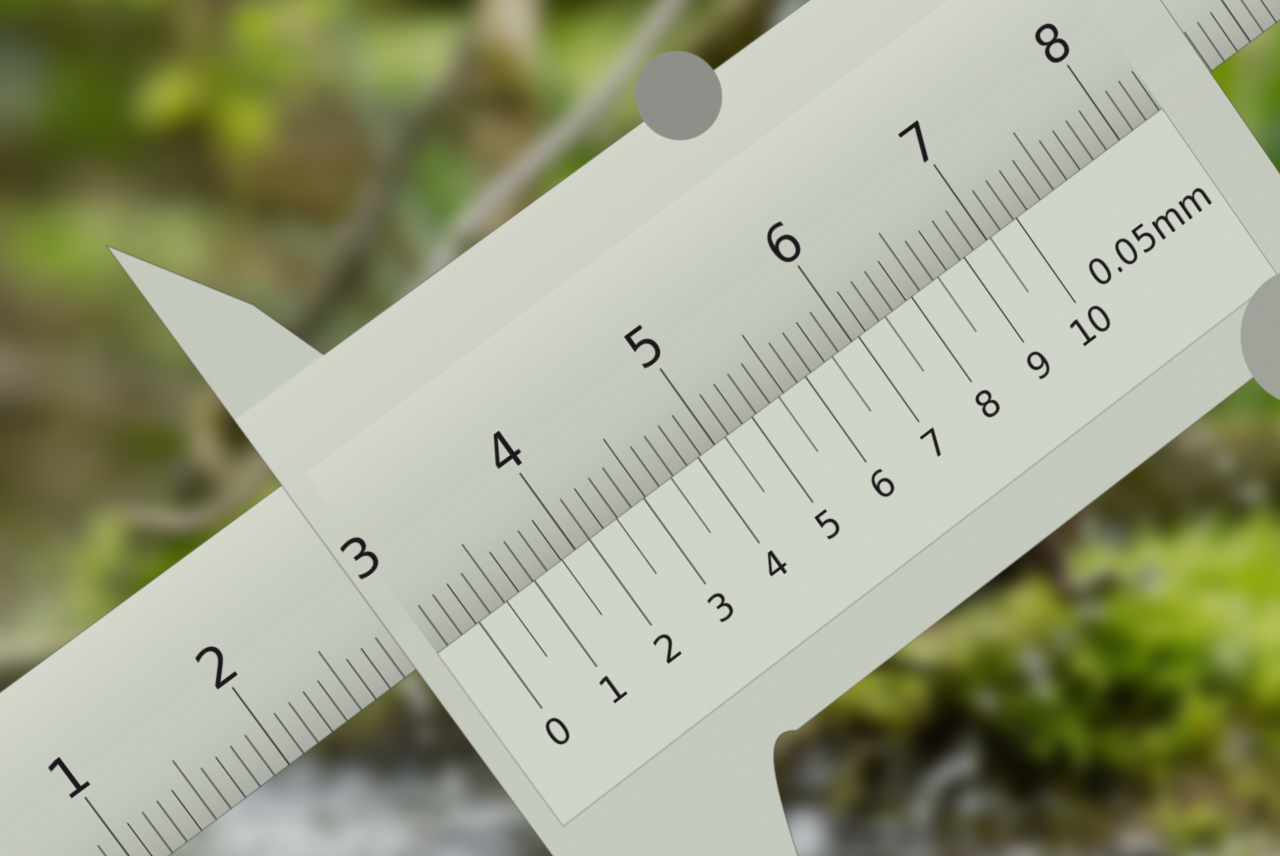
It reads 33.2; mm
